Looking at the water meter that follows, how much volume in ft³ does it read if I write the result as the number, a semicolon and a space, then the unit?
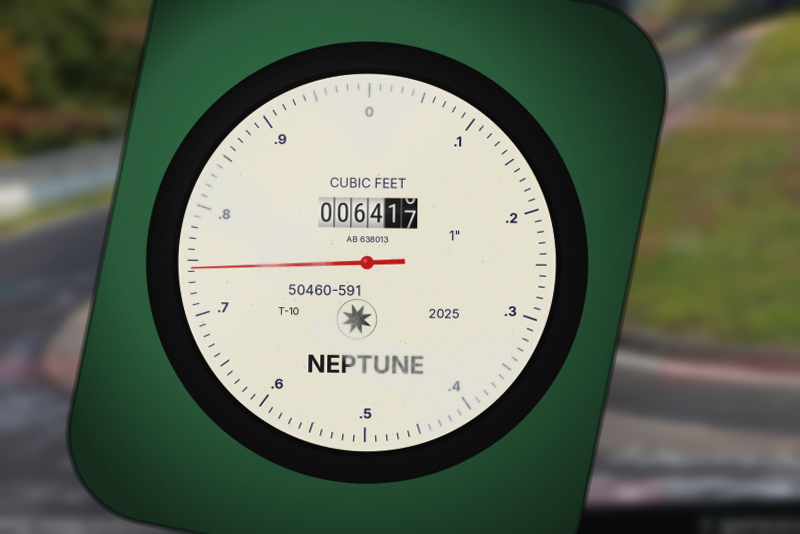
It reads 6416.74; ft³
